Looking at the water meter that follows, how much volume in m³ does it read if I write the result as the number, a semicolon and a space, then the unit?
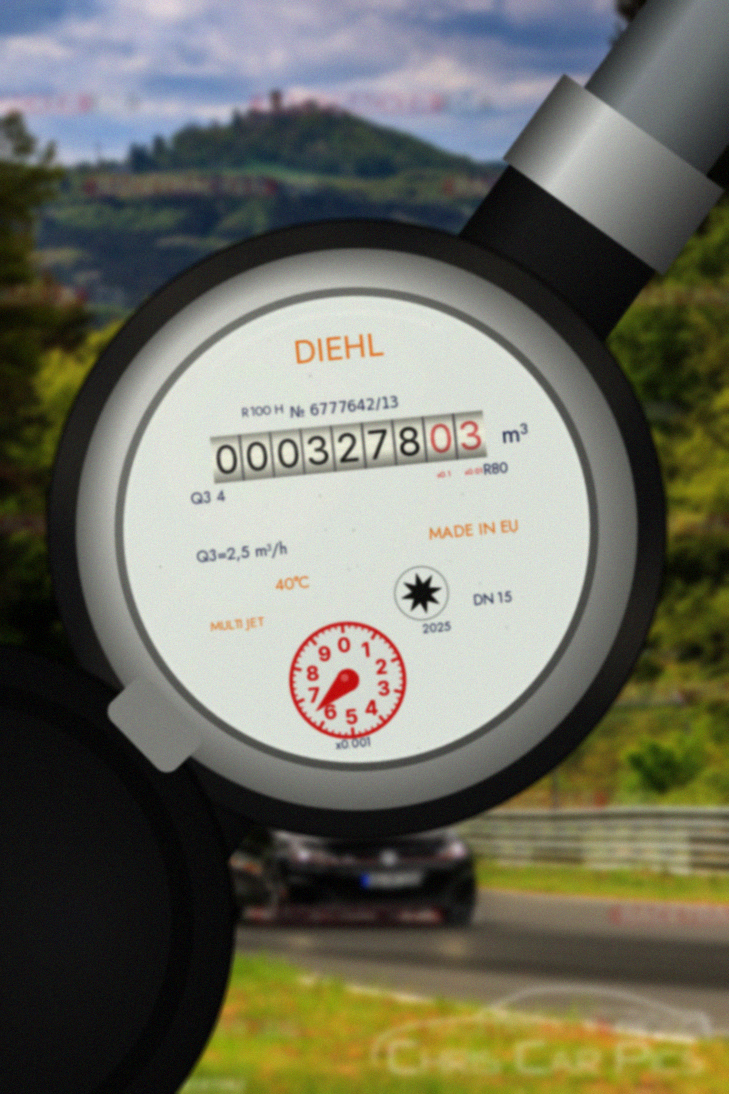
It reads 3278.036; m³
